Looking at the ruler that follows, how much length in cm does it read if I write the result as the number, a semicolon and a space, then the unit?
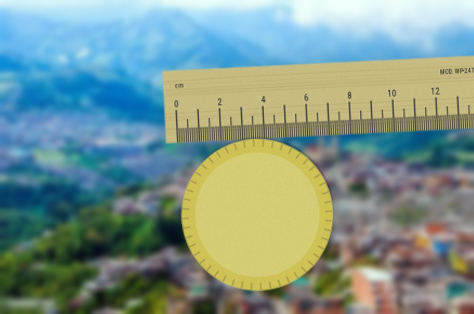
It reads 7; cm
